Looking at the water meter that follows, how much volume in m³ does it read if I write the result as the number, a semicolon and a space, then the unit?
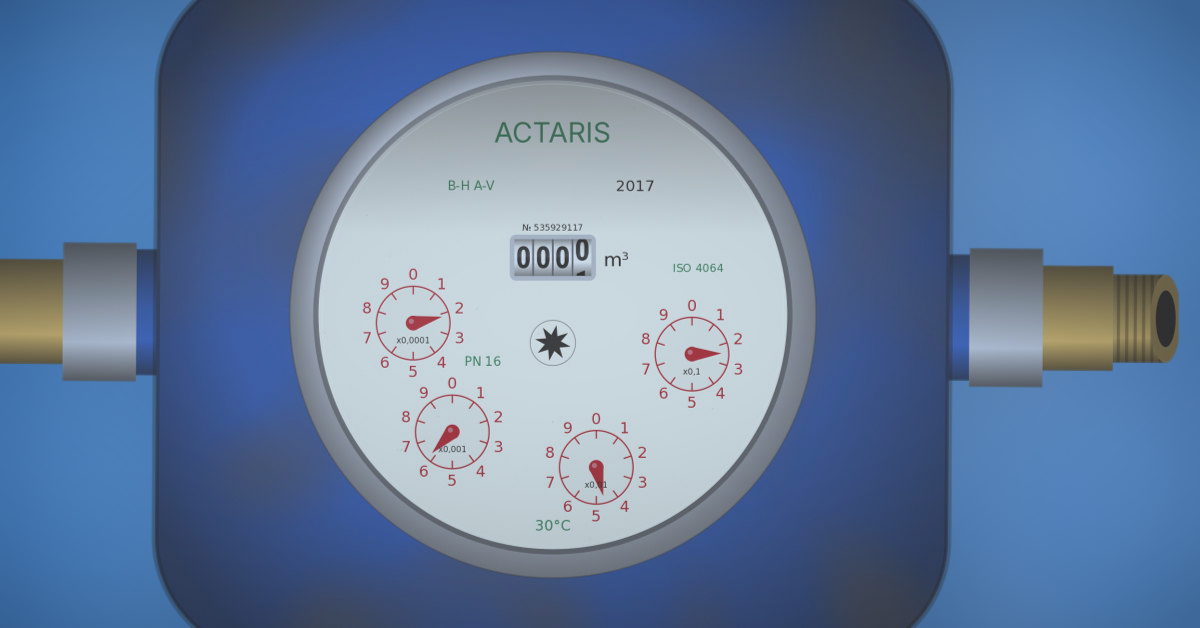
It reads 0.2462; m³
